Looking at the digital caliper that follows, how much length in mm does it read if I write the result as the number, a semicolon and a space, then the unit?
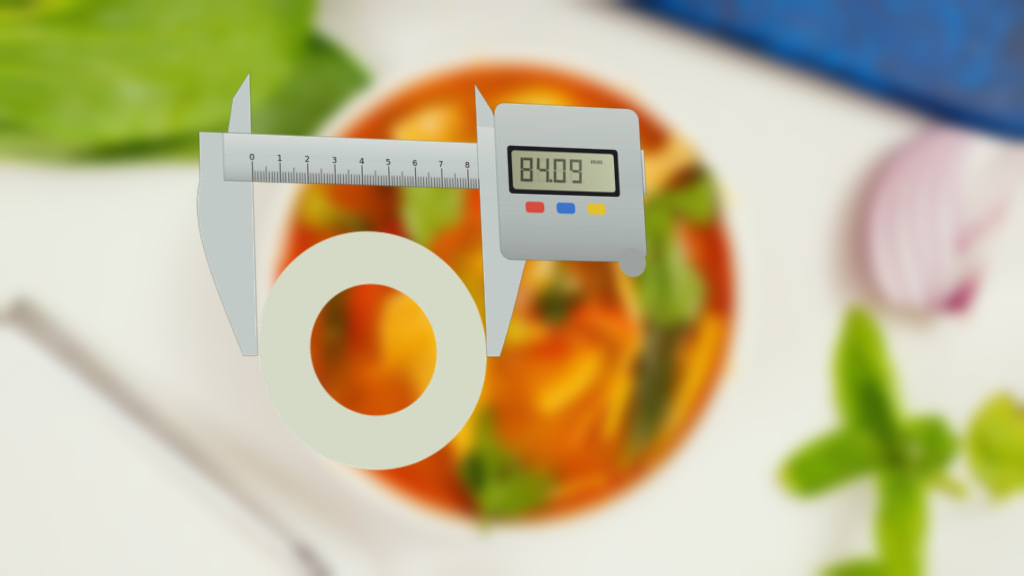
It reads 84.09; mm
